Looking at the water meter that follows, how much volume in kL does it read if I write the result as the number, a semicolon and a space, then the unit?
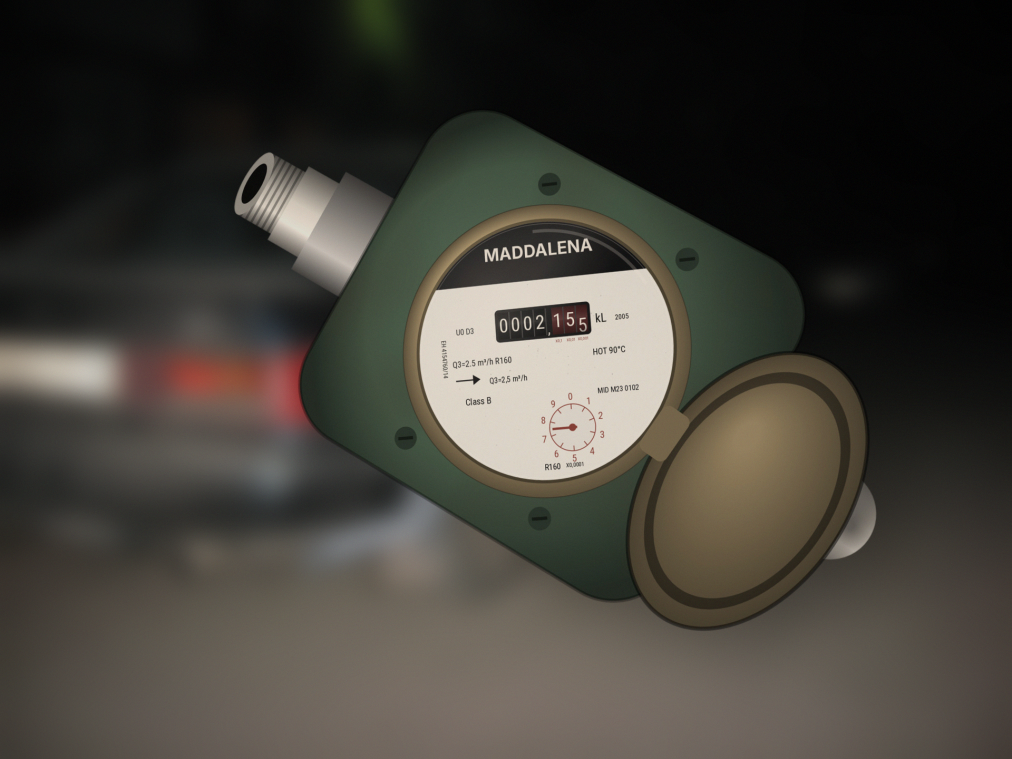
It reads 2.1547; kL
